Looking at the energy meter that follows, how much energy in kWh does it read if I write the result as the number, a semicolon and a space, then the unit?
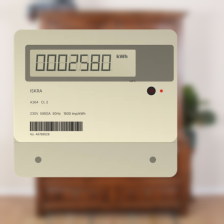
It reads 2580; kWh
